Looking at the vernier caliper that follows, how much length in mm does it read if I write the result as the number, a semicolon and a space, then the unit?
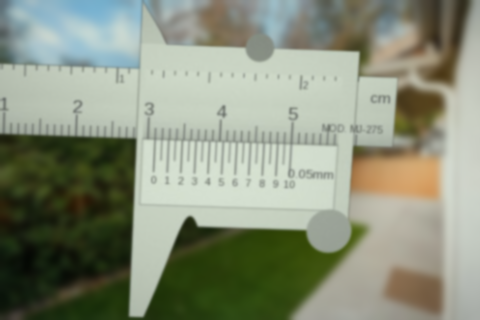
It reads 31.0; mm
